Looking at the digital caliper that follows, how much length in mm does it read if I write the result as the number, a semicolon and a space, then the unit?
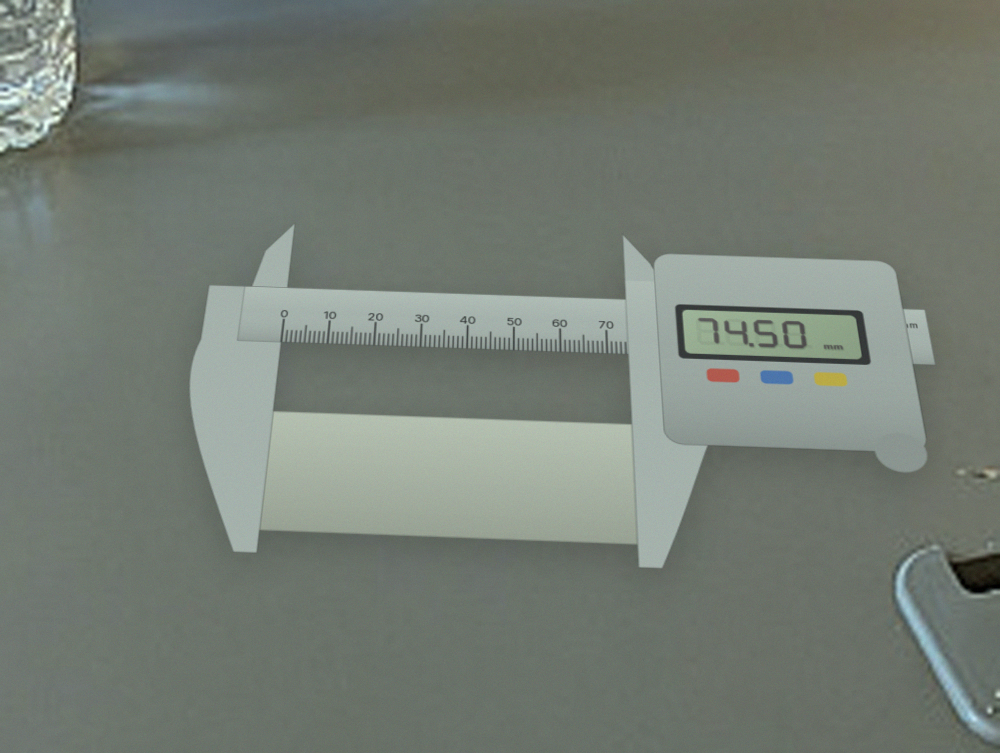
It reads 74.50; mm
